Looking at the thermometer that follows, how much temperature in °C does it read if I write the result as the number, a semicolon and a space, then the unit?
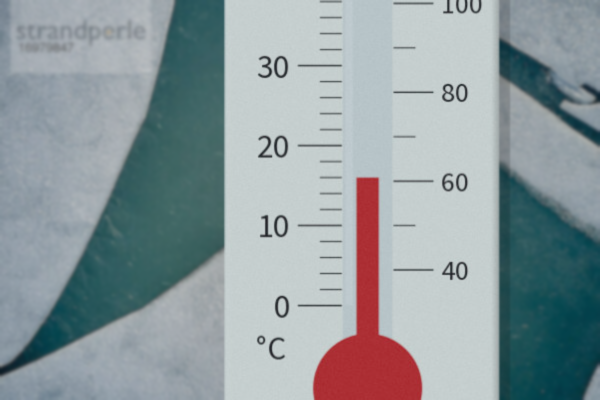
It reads 16; °C
